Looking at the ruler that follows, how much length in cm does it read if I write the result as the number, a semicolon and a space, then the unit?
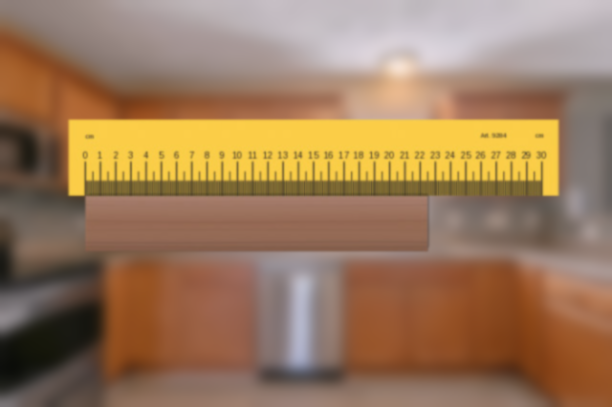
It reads 22.5; cm
